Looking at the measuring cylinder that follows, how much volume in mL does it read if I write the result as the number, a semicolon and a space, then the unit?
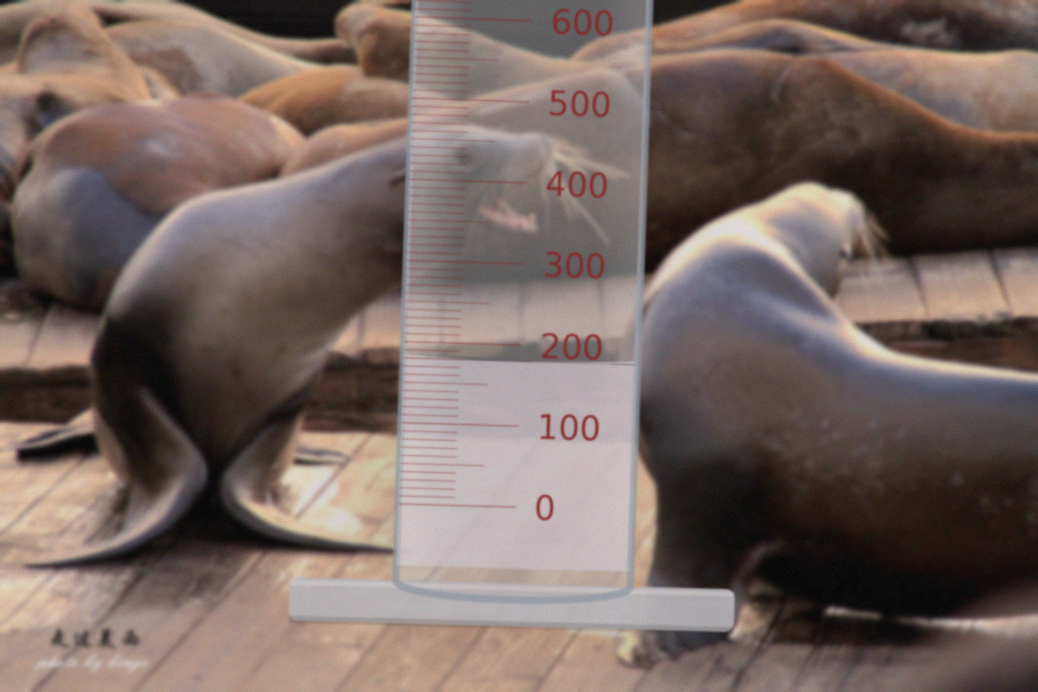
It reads 180; mL
